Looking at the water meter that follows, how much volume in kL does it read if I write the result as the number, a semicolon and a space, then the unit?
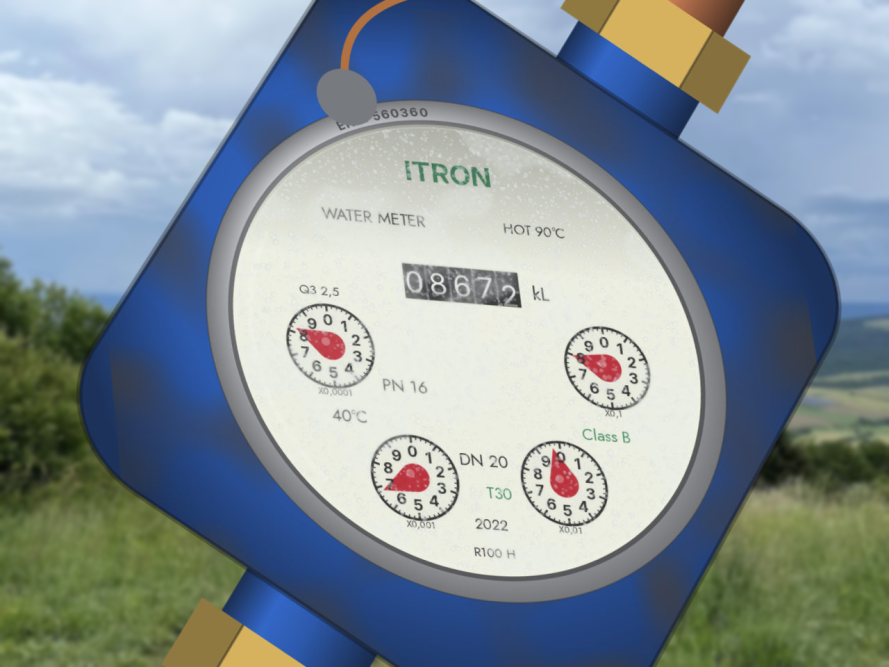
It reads 8671.7968; kL
